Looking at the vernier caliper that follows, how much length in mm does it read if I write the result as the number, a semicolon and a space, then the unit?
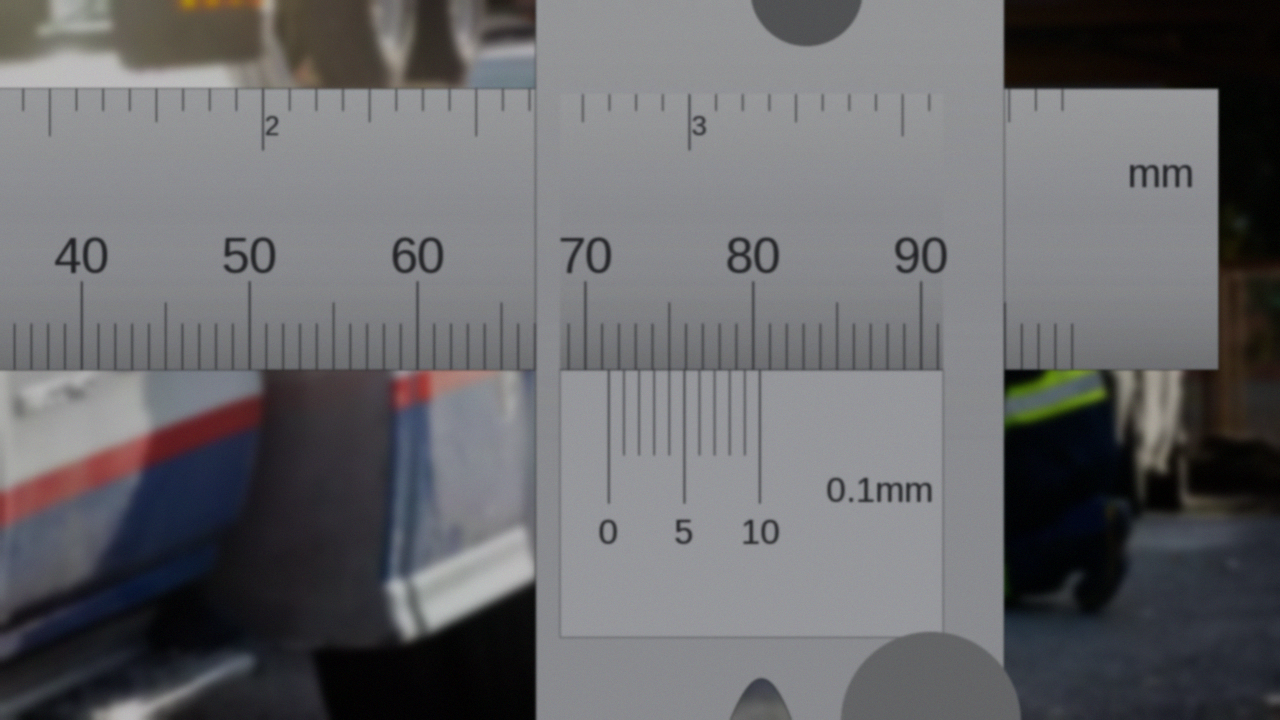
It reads 71.4; mm
